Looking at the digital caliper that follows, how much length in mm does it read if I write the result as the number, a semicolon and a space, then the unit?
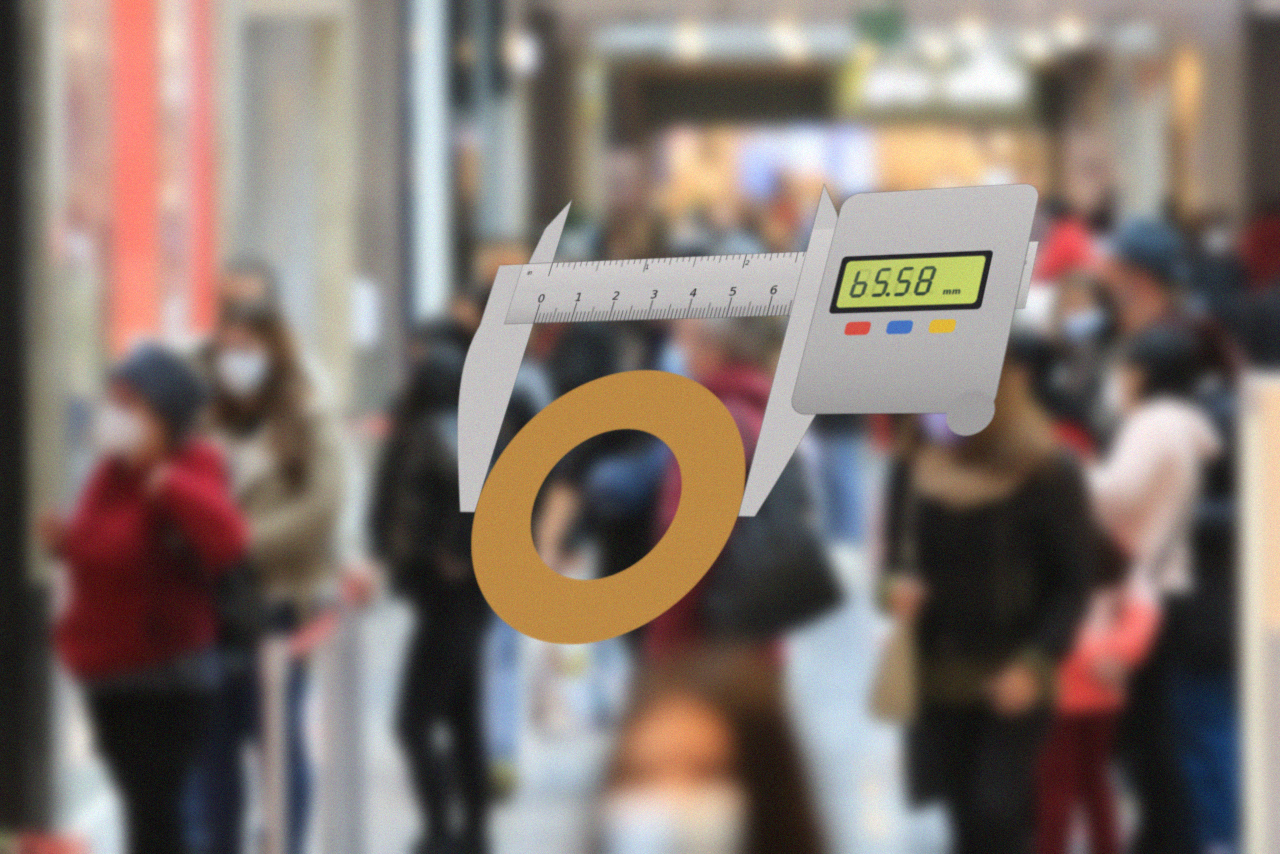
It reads 65.58; mm
